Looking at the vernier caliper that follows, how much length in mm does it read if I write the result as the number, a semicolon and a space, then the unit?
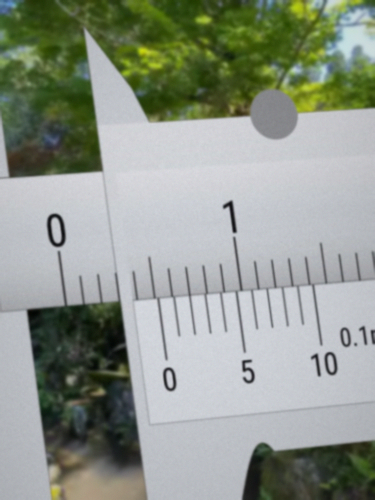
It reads 5.2; mm
